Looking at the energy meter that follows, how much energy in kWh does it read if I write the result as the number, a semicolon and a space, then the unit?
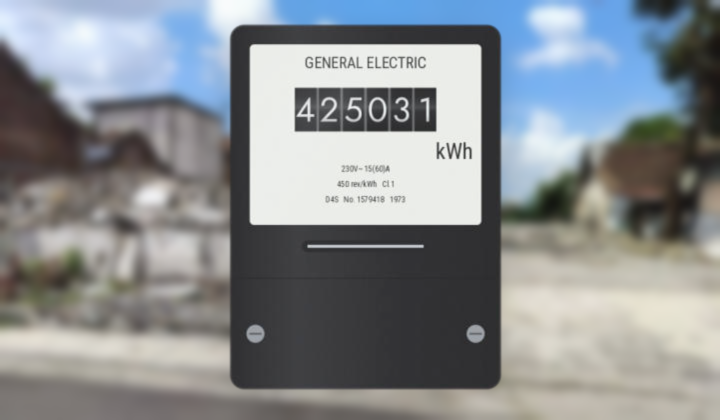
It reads 425031; kWh
